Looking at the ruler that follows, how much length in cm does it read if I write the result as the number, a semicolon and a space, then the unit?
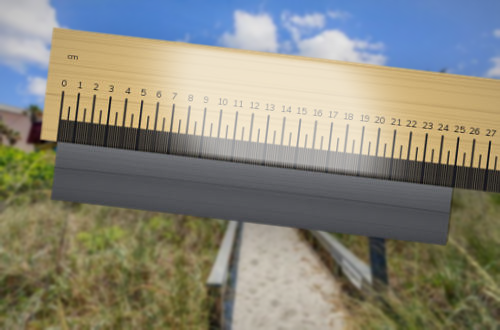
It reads 25; cm
